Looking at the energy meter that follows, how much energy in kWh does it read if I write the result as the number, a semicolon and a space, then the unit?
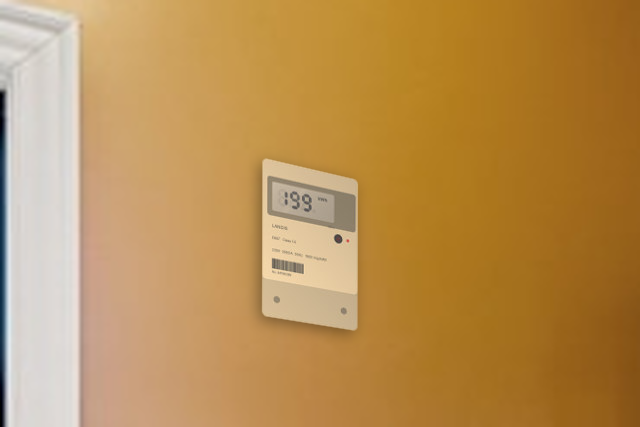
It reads 199; kWh
